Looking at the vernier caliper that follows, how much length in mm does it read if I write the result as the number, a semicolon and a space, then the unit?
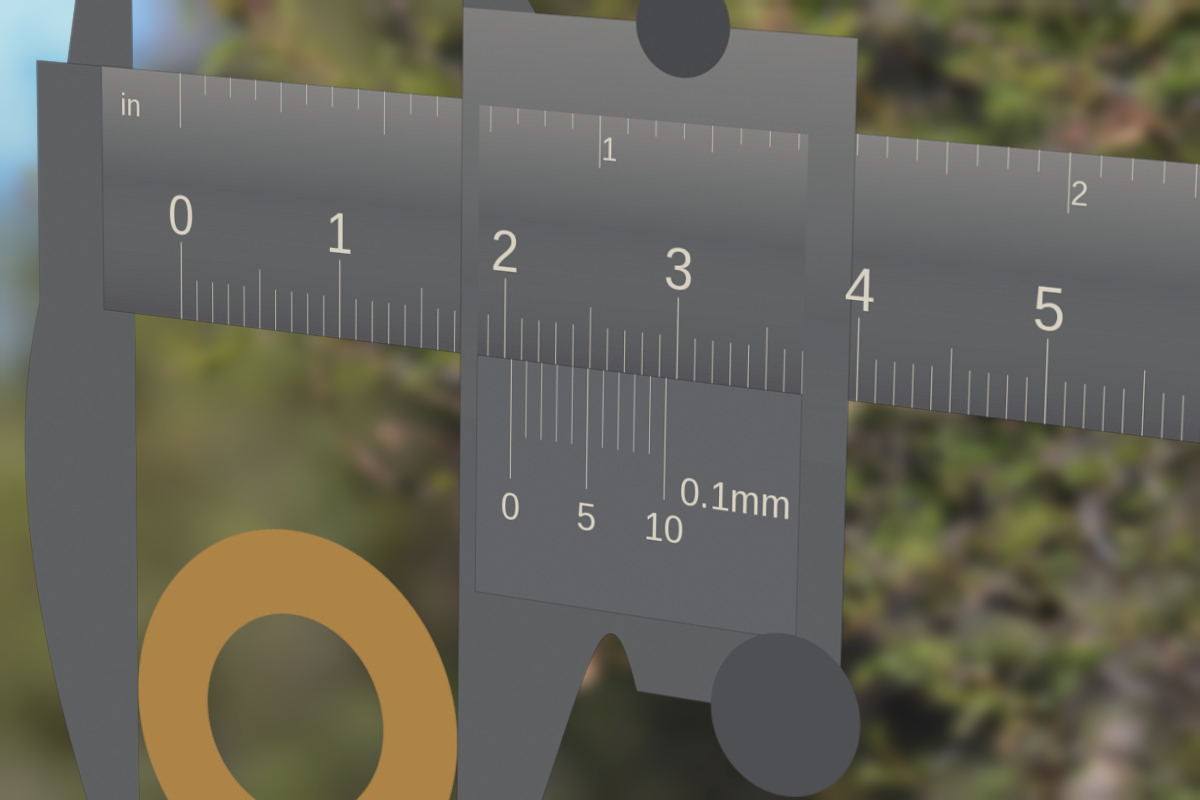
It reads 20.4; mm
